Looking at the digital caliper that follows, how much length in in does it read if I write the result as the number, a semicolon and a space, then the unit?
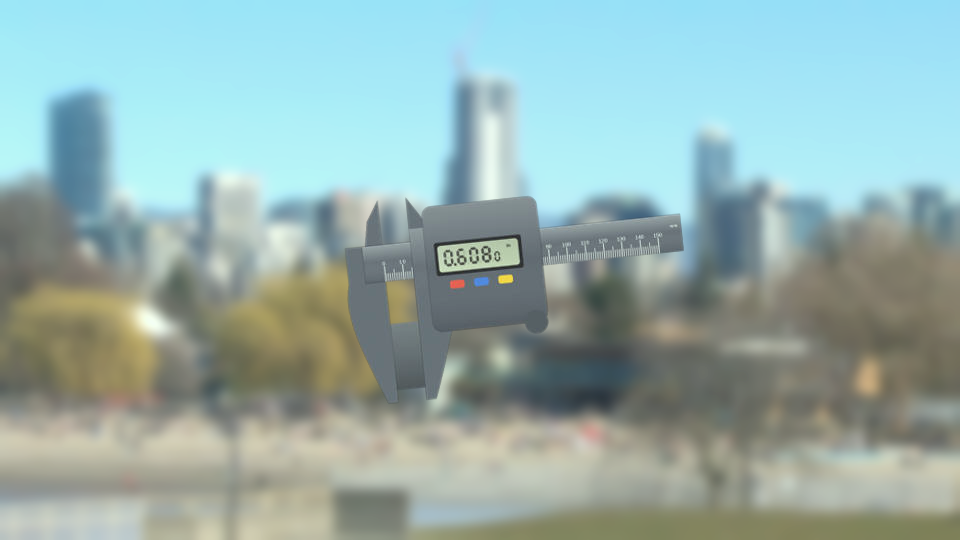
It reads 0.6080; in
